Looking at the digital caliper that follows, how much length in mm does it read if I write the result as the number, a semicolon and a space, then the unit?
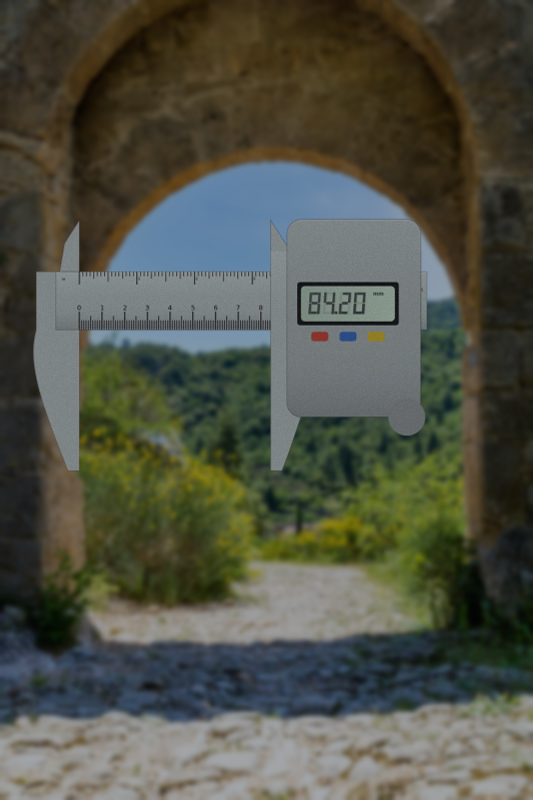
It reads 84.20; mm
